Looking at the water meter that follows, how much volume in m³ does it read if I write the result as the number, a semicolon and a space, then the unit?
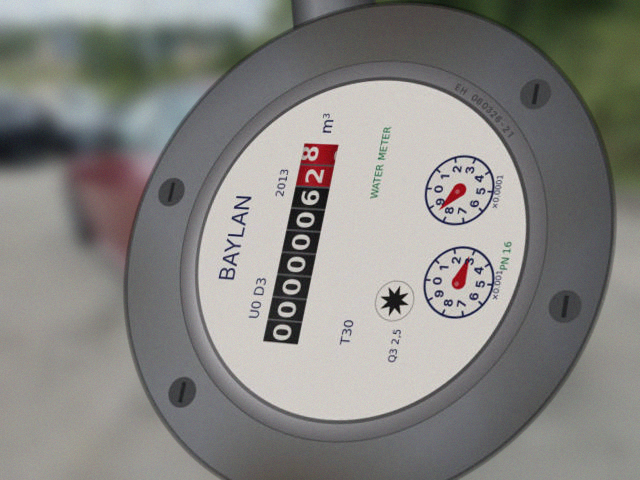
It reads 6.2828; m³
